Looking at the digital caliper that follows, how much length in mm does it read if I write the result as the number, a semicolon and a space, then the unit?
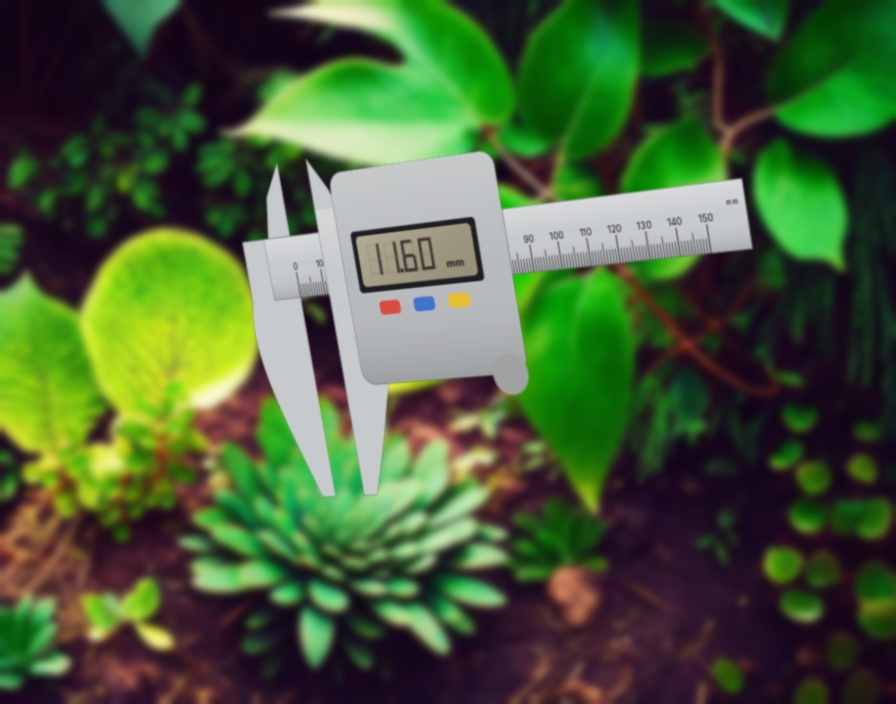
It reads 11.60; mm
